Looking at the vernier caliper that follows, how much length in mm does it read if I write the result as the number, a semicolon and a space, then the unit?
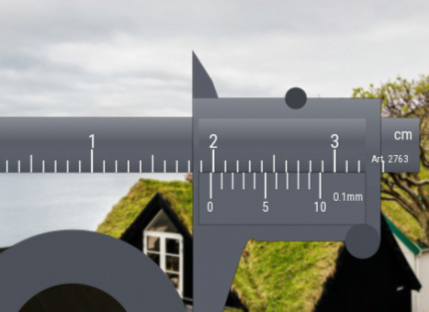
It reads 19.8; mm
